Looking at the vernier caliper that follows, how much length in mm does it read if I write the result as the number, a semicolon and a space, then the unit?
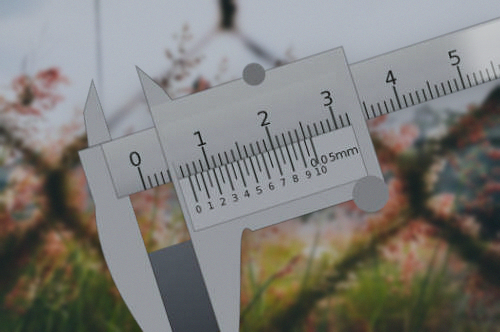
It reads 6.8; mm
